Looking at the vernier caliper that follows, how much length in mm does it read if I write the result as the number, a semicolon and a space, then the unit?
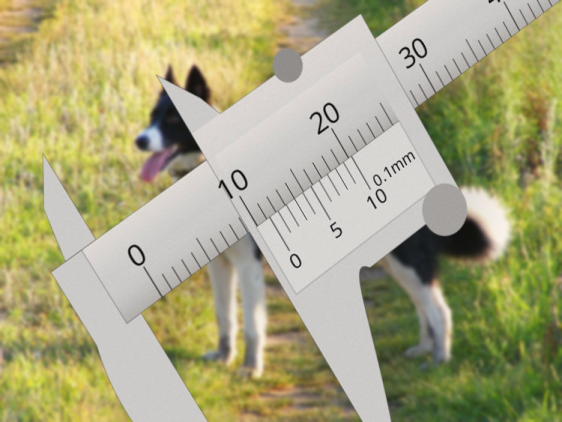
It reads 11.3; mm
